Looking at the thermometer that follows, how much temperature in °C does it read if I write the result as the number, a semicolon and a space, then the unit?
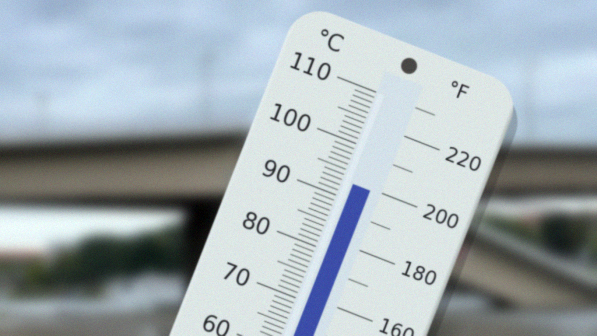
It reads 93; °C
